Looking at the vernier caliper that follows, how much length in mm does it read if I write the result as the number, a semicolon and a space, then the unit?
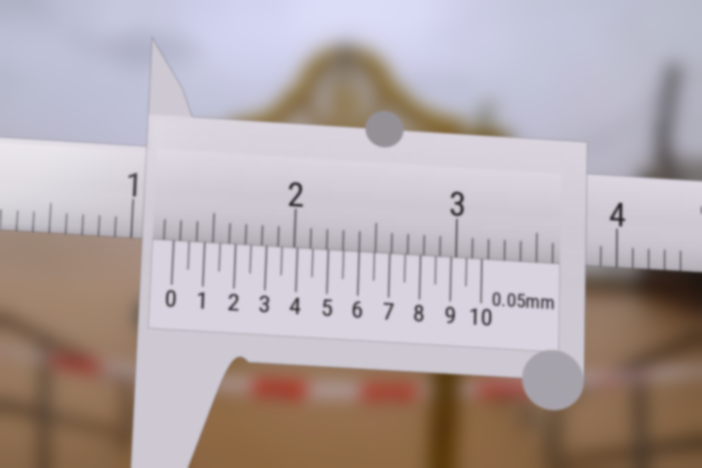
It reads 12.6; mm
